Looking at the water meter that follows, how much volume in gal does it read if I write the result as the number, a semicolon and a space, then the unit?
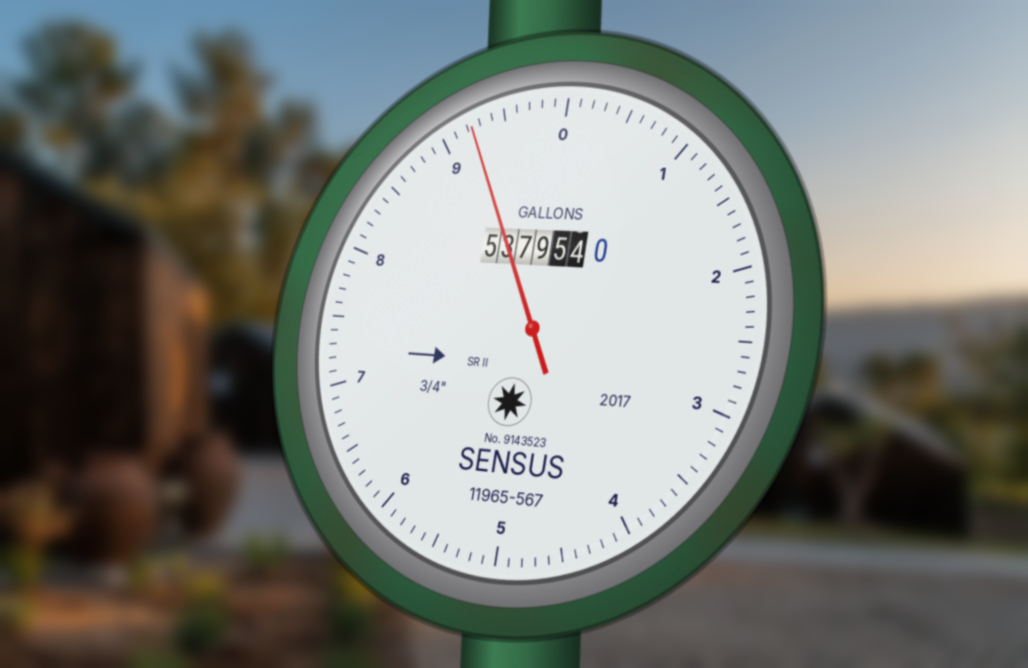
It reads 5379539.2; gal
